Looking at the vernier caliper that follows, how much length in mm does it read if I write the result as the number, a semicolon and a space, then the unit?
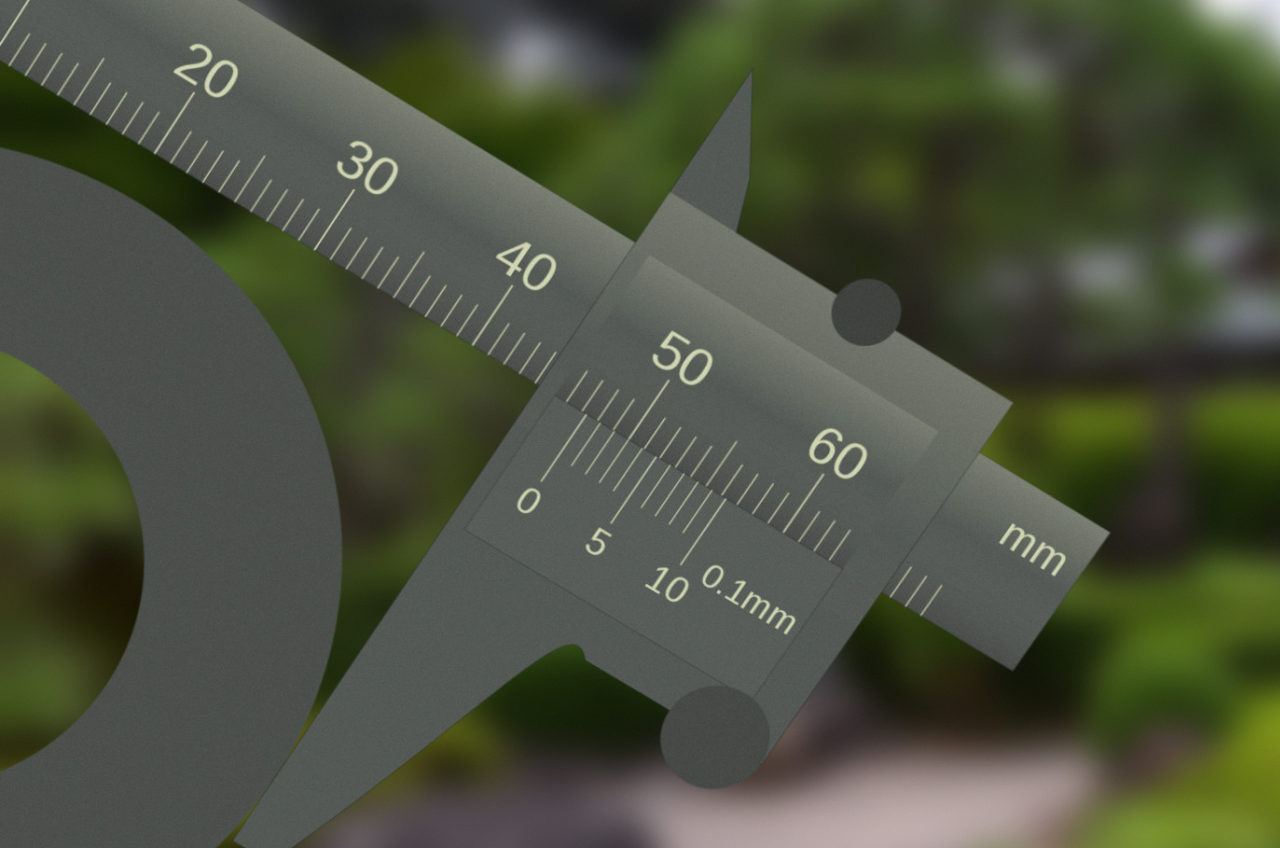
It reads 47.3; mm
